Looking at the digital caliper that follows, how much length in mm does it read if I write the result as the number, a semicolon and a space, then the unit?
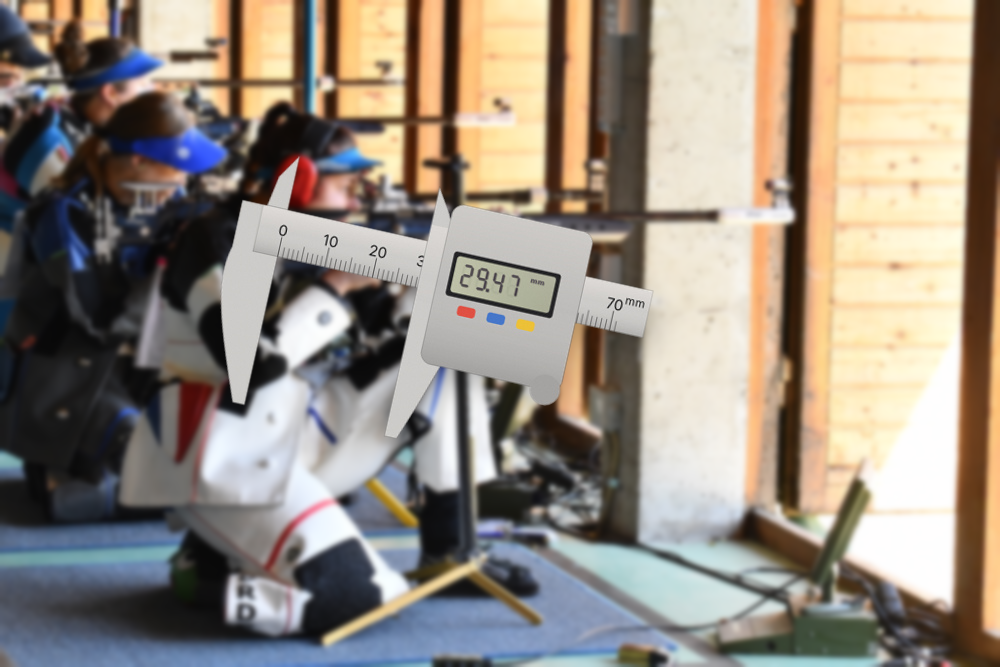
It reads 29.47; mm
